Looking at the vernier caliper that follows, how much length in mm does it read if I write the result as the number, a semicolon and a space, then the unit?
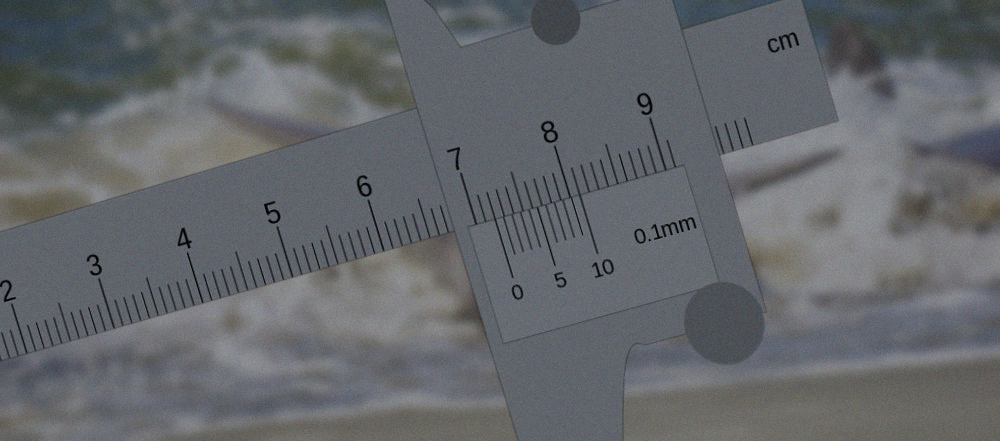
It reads 72.0; mm
